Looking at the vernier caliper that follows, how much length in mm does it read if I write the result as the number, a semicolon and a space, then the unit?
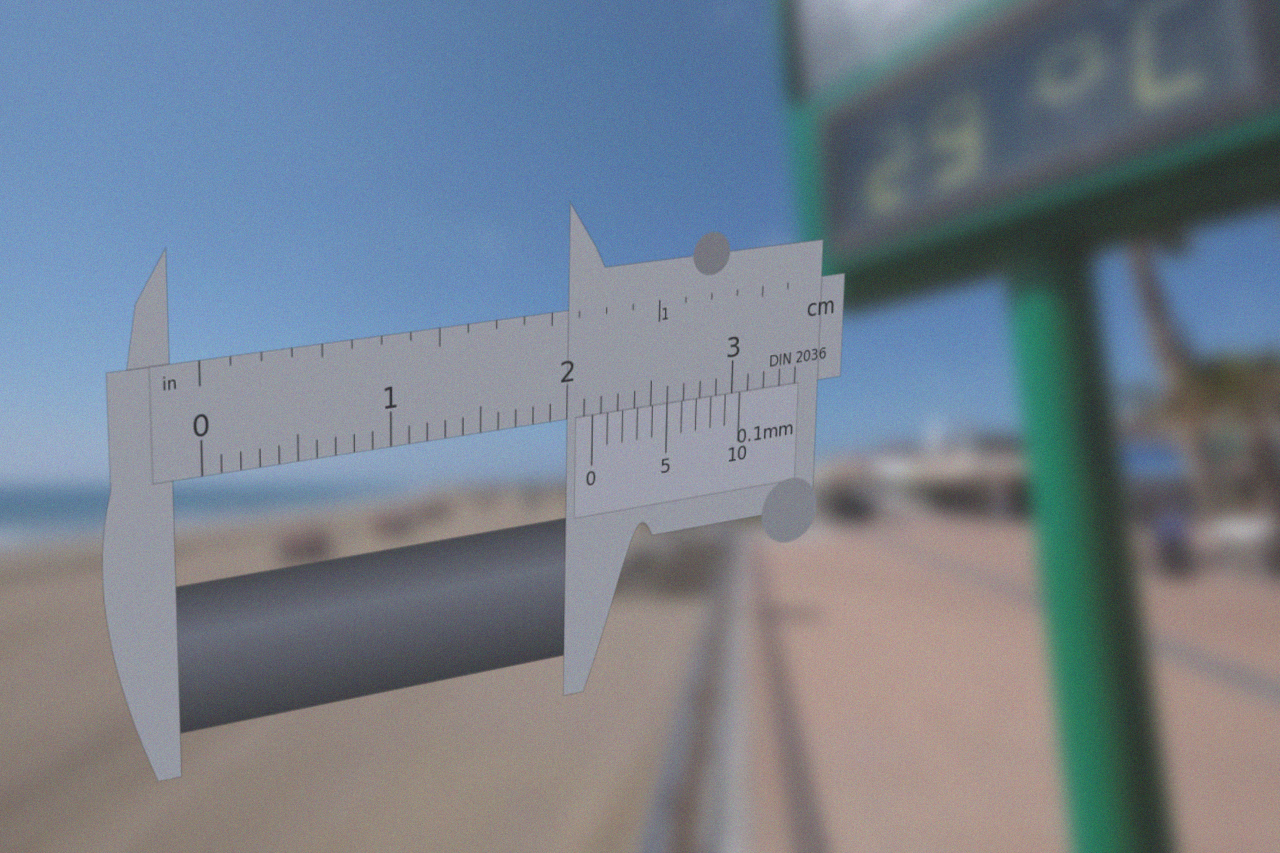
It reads 21.5; mm
